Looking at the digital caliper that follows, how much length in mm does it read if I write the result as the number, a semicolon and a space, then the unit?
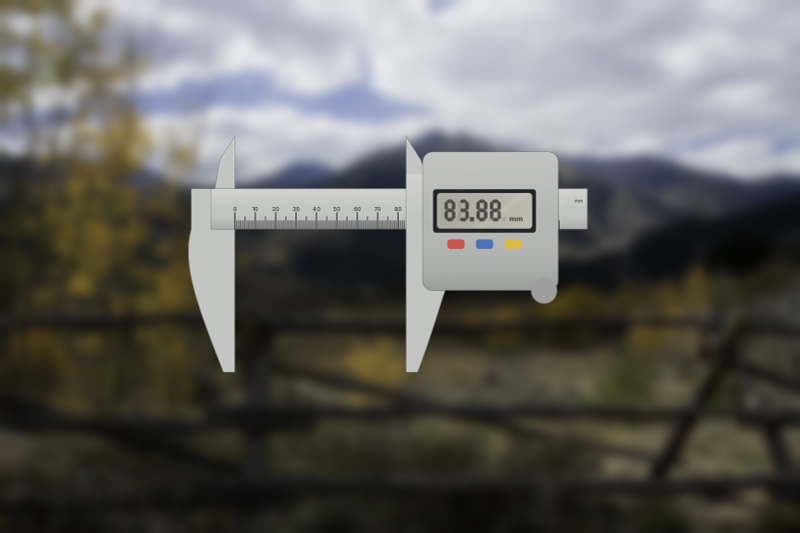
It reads 83.88; mm
